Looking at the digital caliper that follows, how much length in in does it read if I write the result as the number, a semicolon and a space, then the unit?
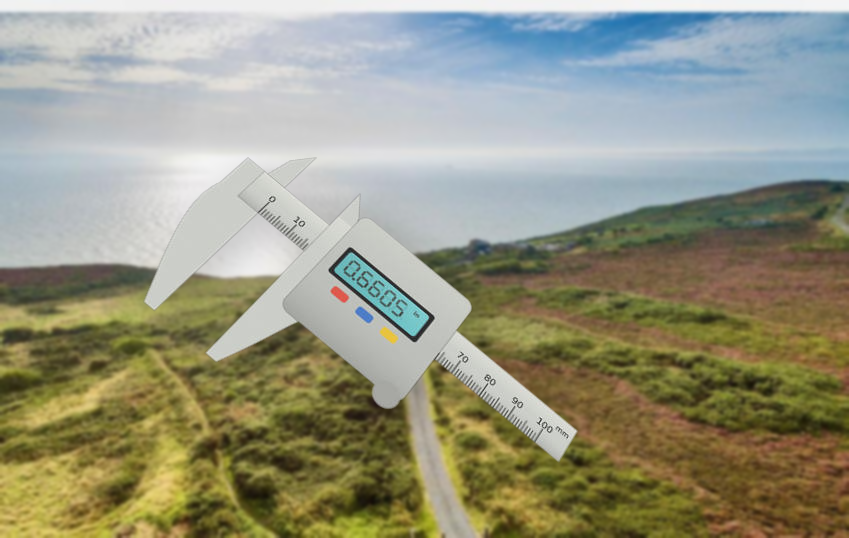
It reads 0.6605; in
